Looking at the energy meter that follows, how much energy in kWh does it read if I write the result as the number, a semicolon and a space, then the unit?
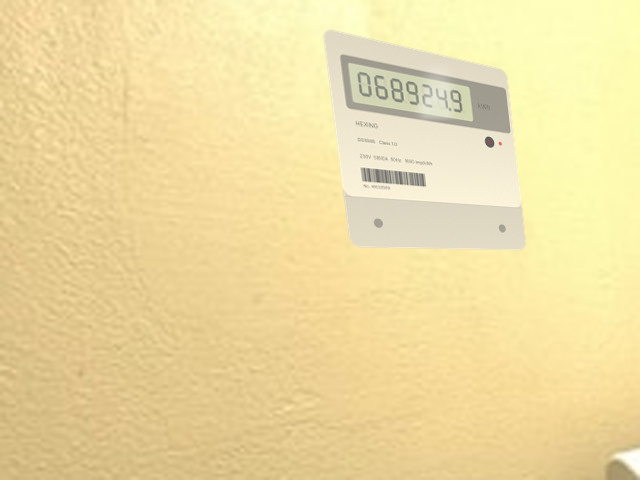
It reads 68924.9; kWh
